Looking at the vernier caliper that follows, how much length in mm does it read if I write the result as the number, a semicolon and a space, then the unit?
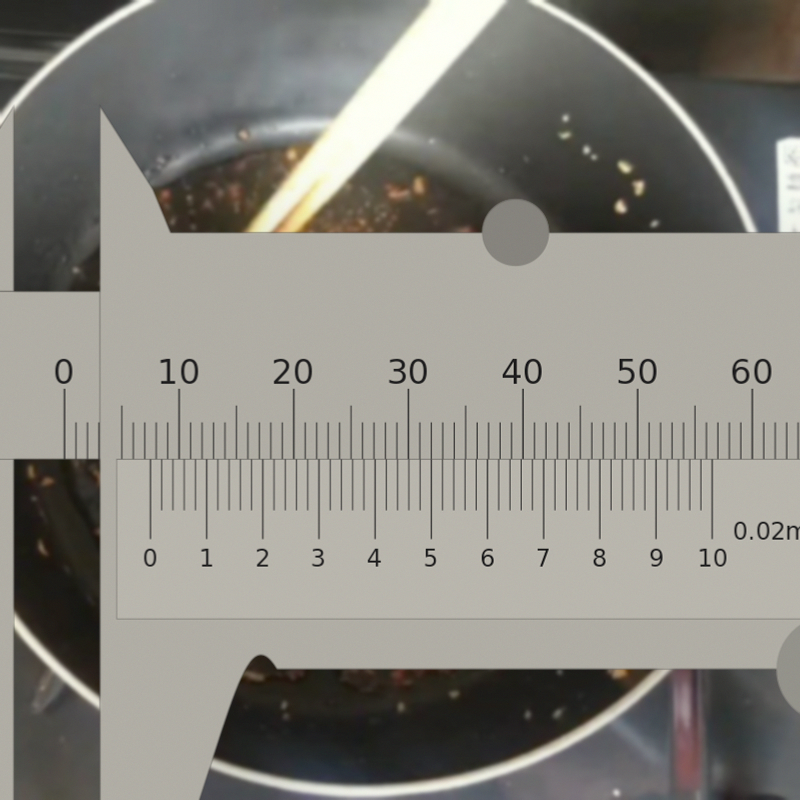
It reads 7.5; mm
